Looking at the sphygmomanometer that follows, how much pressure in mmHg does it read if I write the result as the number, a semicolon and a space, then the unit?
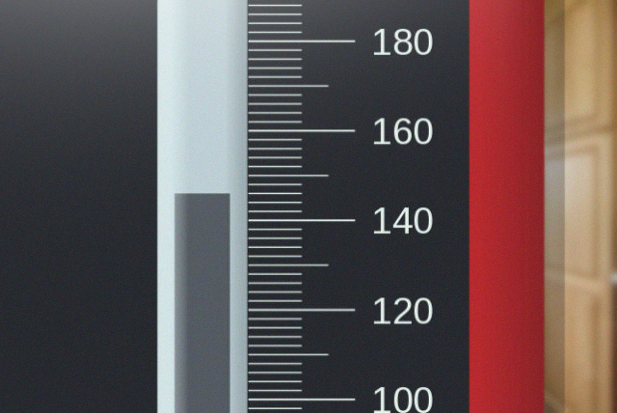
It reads 146; mmHg
